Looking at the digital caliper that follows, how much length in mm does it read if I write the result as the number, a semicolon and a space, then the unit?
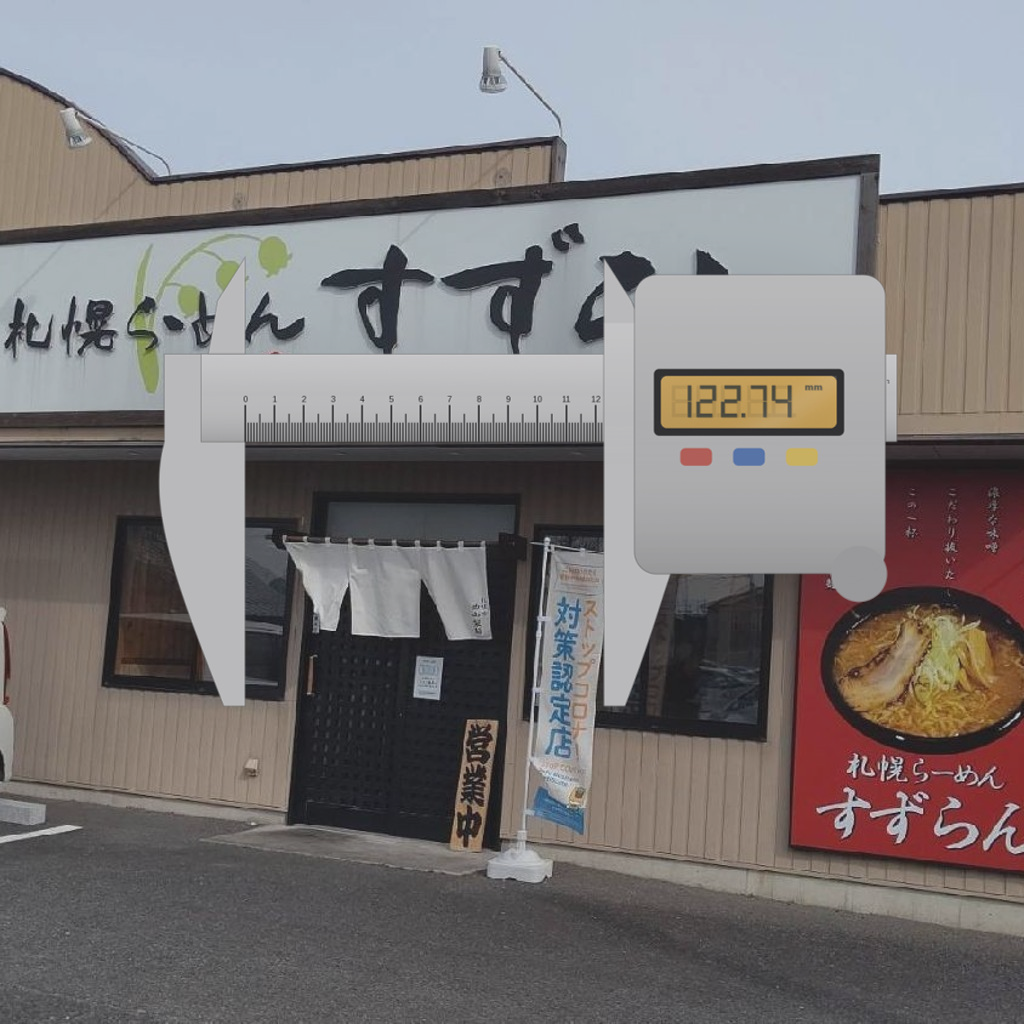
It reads 122.74; mm
